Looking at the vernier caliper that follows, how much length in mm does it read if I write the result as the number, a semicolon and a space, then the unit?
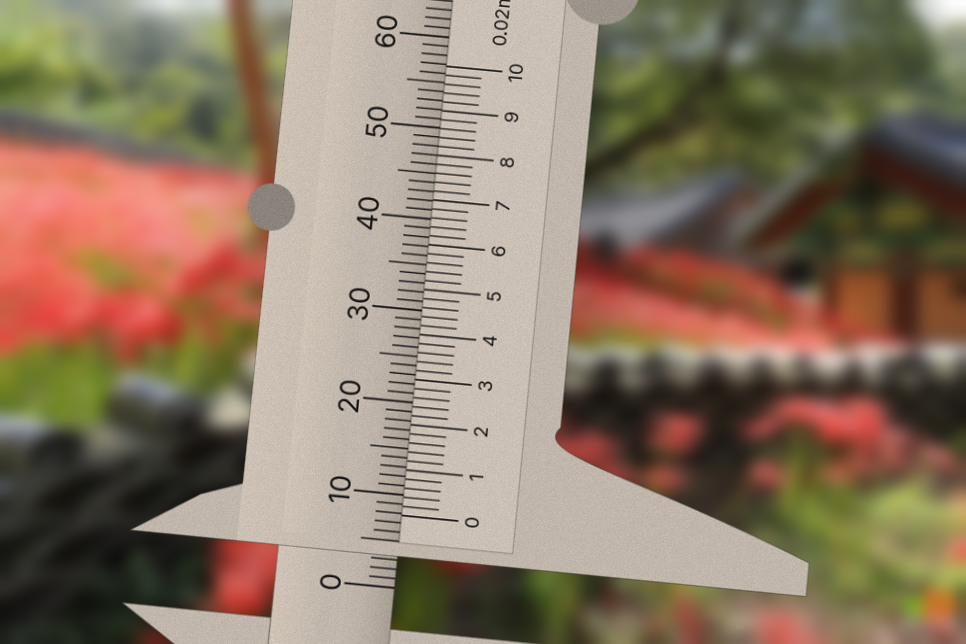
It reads 7.8; mm
